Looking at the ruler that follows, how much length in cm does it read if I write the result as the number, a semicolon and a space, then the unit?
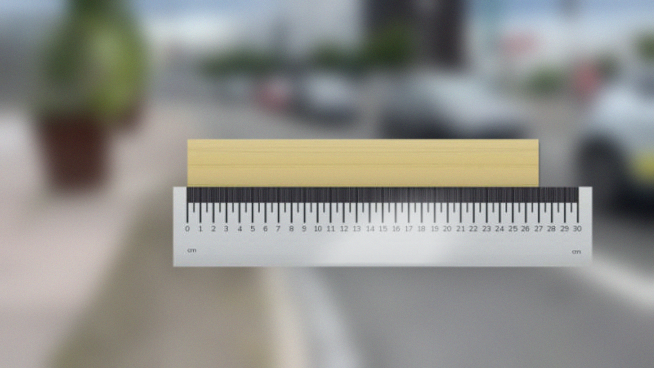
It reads 27; cm
